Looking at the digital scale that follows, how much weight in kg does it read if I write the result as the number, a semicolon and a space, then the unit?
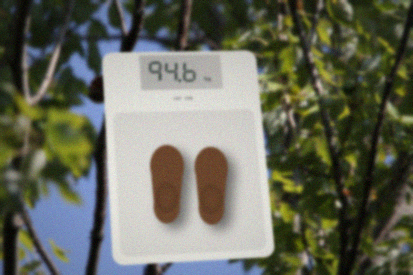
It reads 94.6; kg
